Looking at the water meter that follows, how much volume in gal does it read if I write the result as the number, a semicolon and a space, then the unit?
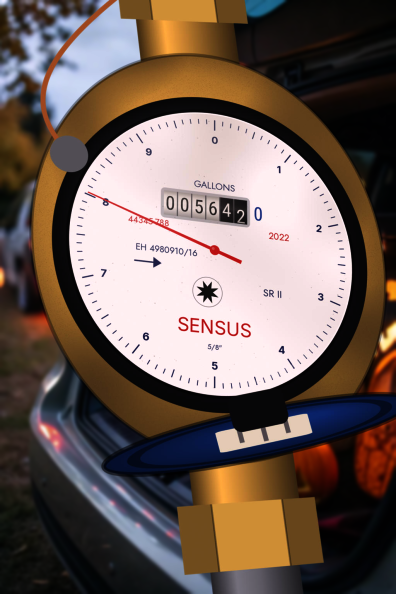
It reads 56418.0; gal
